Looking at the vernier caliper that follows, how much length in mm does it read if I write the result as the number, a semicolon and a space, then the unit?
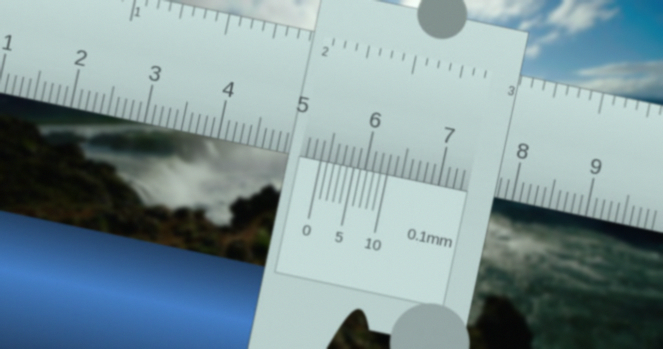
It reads 54.0; mm
